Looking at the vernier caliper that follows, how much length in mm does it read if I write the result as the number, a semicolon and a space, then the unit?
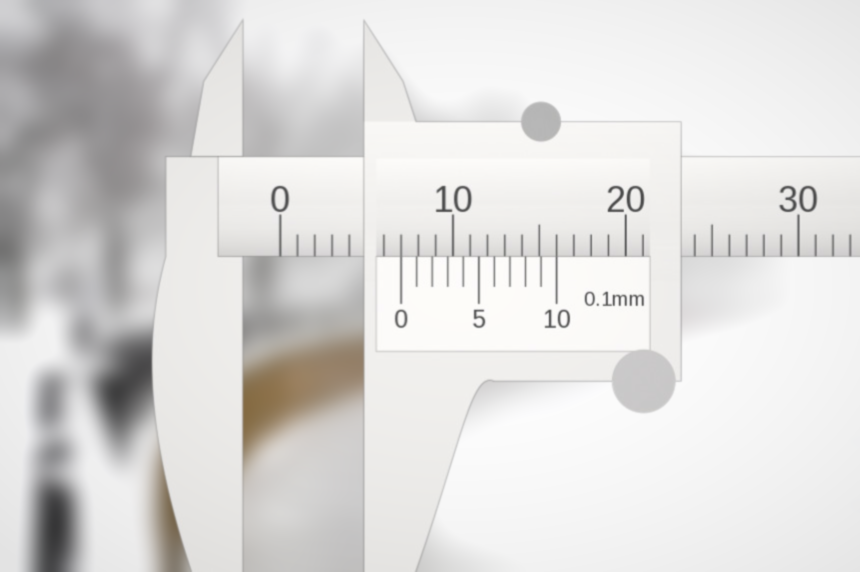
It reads 7.0; mm
